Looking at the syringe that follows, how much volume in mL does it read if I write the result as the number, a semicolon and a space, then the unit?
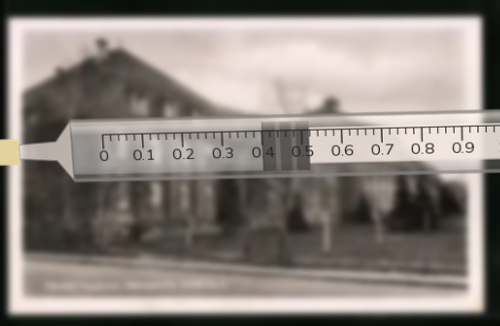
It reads 0.4; mL
